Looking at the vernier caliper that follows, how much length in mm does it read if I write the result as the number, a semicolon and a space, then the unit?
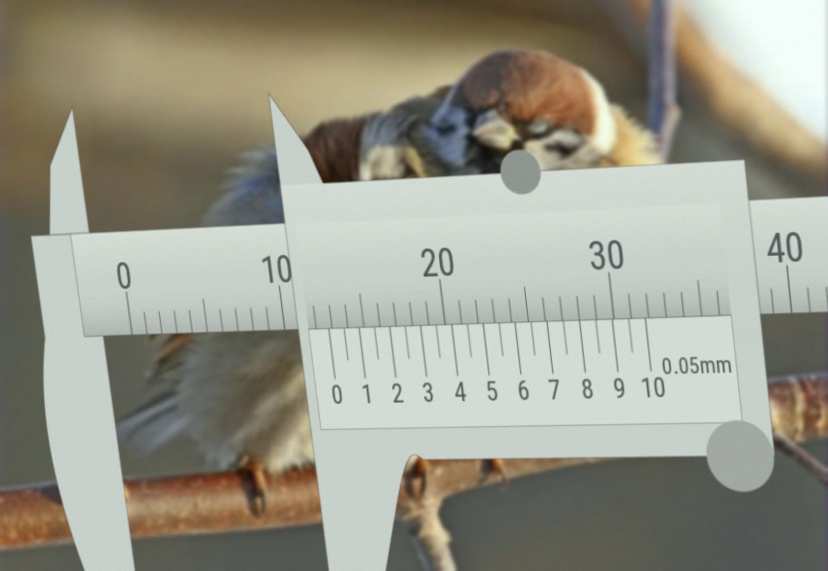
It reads 12.8; mm
